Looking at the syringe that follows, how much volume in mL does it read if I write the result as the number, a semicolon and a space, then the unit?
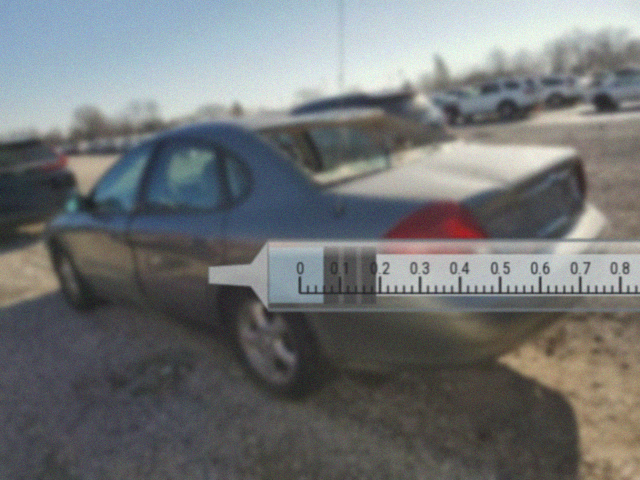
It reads 0.06; mL
